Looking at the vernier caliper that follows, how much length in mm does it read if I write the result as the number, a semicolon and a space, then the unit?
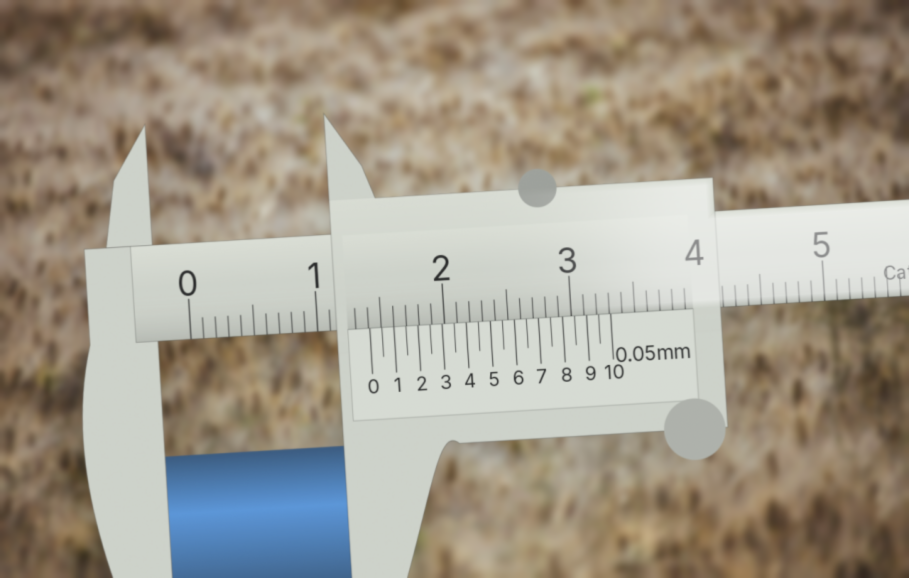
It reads 14.1; mm
